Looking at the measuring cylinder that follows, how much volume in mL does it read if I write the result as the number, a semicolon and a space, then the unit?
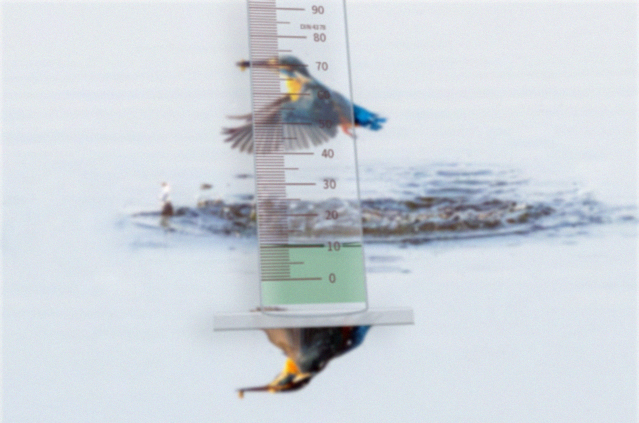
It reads 10; mL
